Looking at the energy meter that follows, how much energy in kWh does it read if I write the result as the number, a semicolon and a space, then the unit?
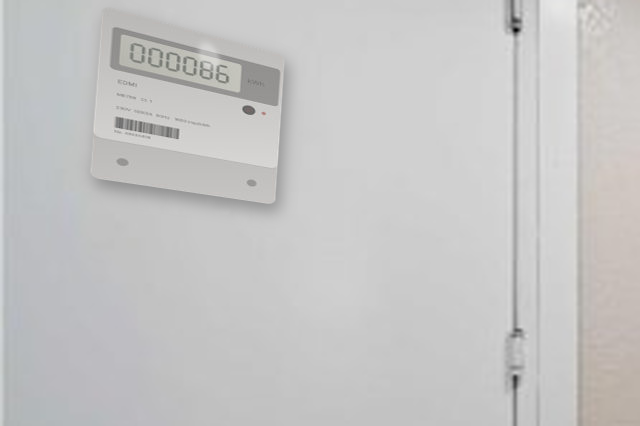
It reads 86; kWh
